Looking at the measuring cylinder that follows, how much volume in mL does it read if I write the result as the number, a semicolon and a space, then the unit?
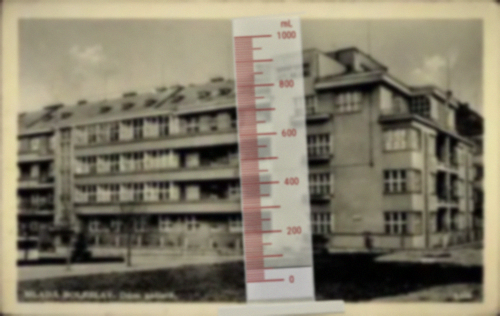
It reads 50; mL
